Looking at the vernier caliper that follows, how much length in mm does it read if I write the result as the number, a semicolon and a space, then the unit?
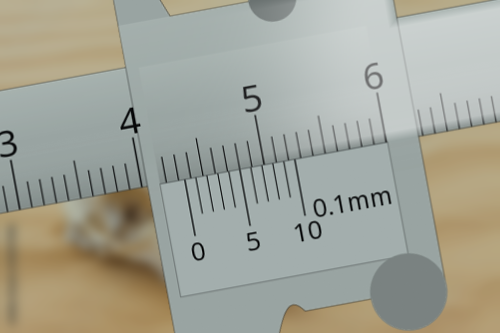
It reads 43.5; mm
